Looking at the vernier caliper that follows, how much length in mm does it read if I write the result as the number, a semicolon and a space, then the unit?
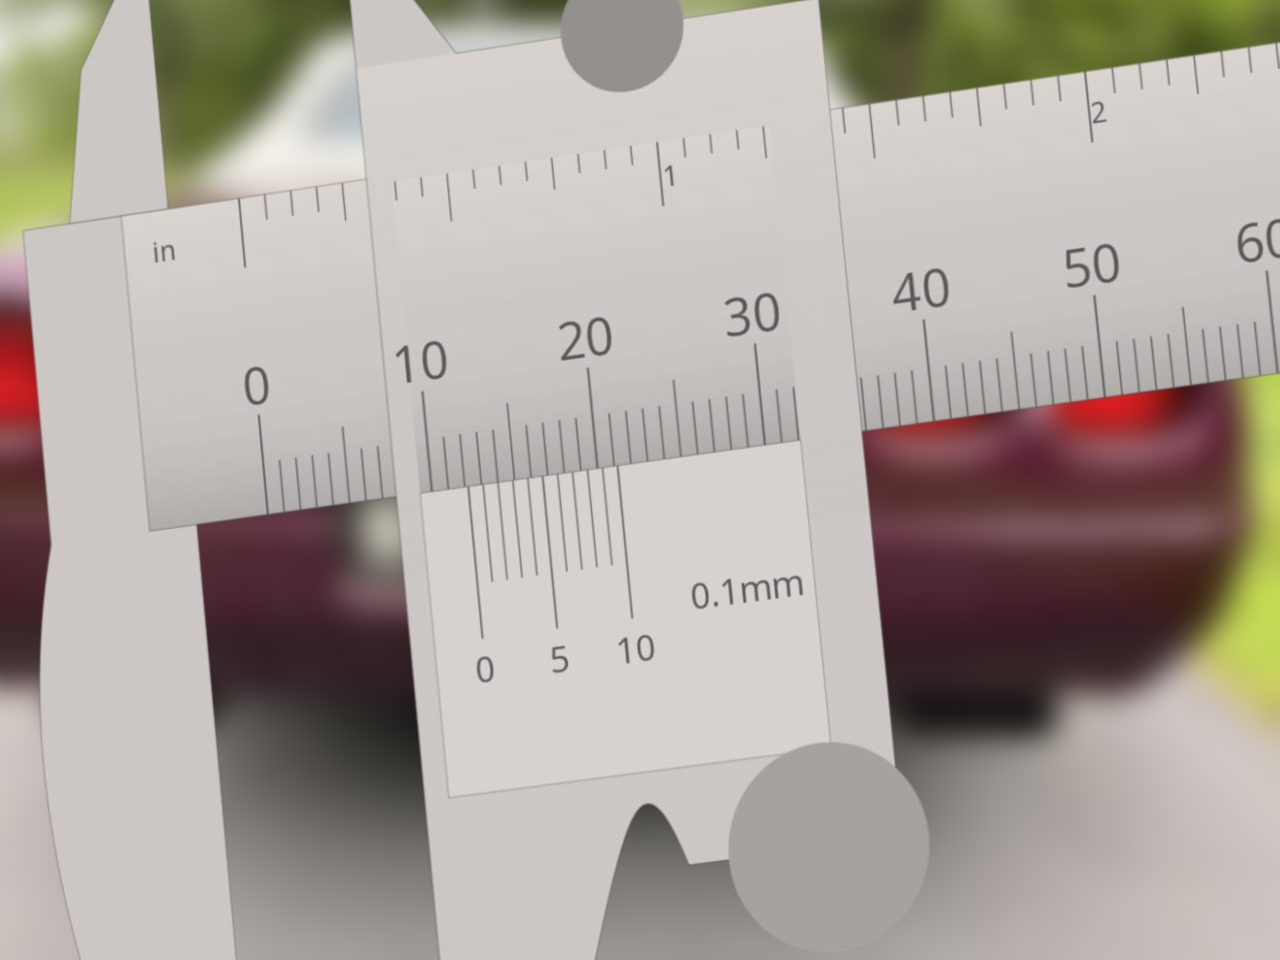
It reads 12.2; mm
